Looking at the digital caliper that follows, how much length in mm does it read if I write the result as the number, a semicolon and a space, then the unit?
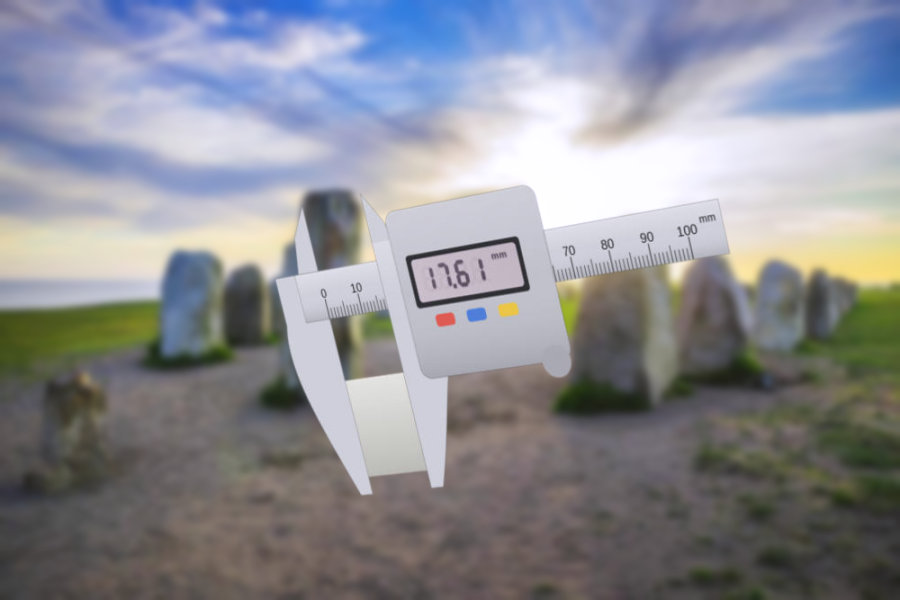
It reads 17.61; mm
